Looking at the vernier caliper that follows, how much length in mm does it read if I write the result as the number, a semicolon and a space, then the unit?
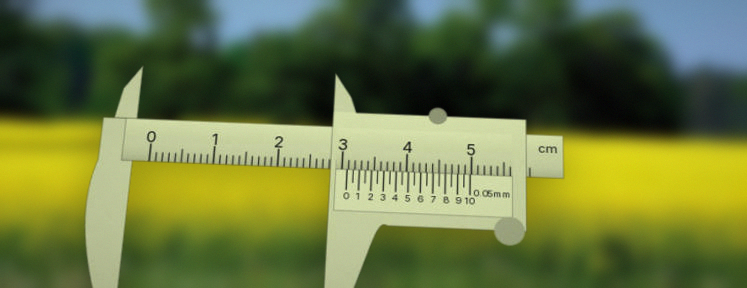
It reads 30.8; mm
